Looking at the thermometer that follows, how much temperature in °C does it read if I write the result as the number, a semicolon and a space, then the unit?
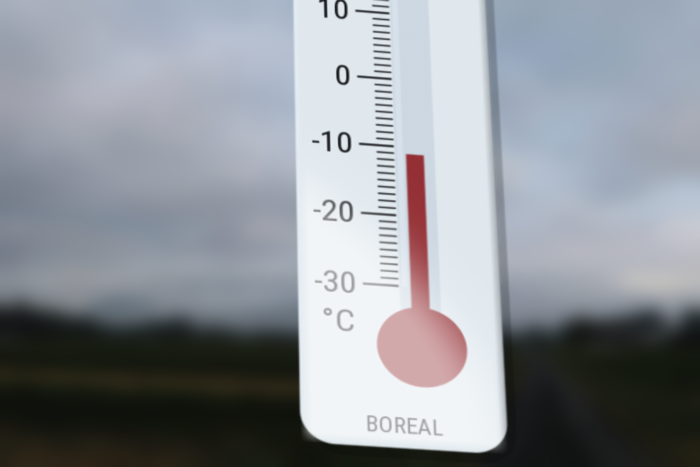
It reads -11; °C
